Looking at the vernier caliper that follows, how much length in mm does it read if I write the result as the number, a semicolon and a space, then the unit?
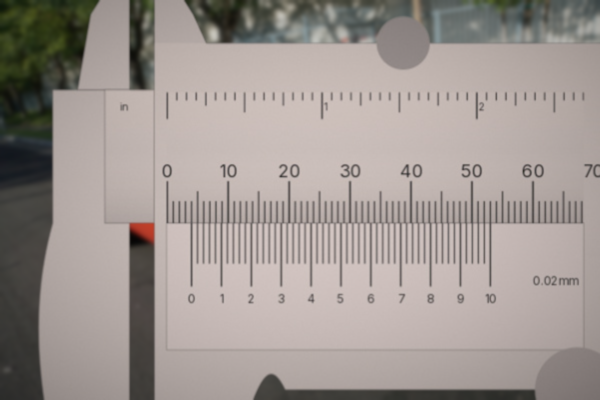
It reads 4.0; mm
